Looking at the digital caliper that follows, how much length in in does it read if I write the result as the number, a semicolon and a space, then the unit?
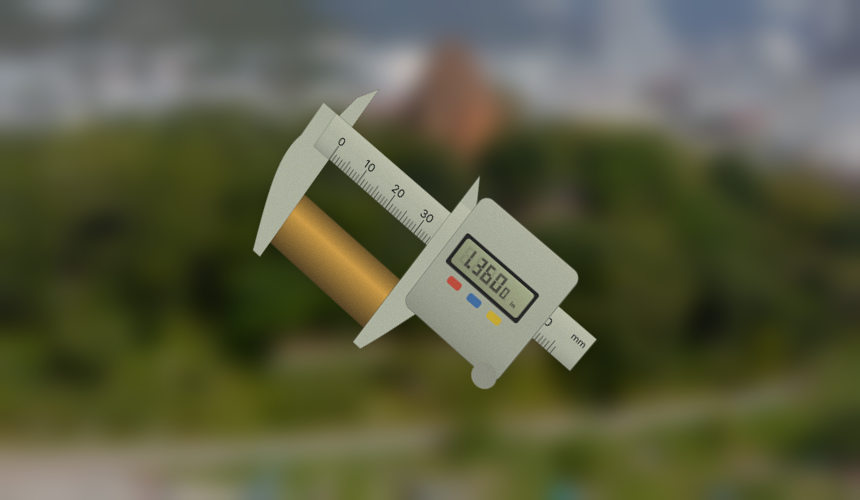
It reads 1.3600; in
